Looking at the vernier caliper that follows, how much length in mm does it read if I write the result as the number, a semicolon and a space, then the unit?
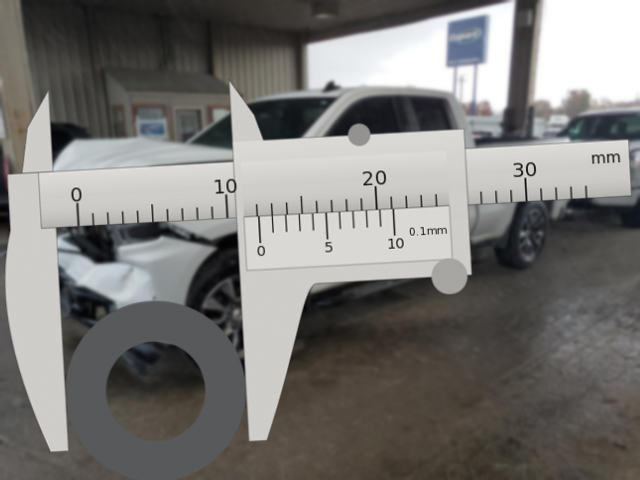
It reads 12.1; mm
